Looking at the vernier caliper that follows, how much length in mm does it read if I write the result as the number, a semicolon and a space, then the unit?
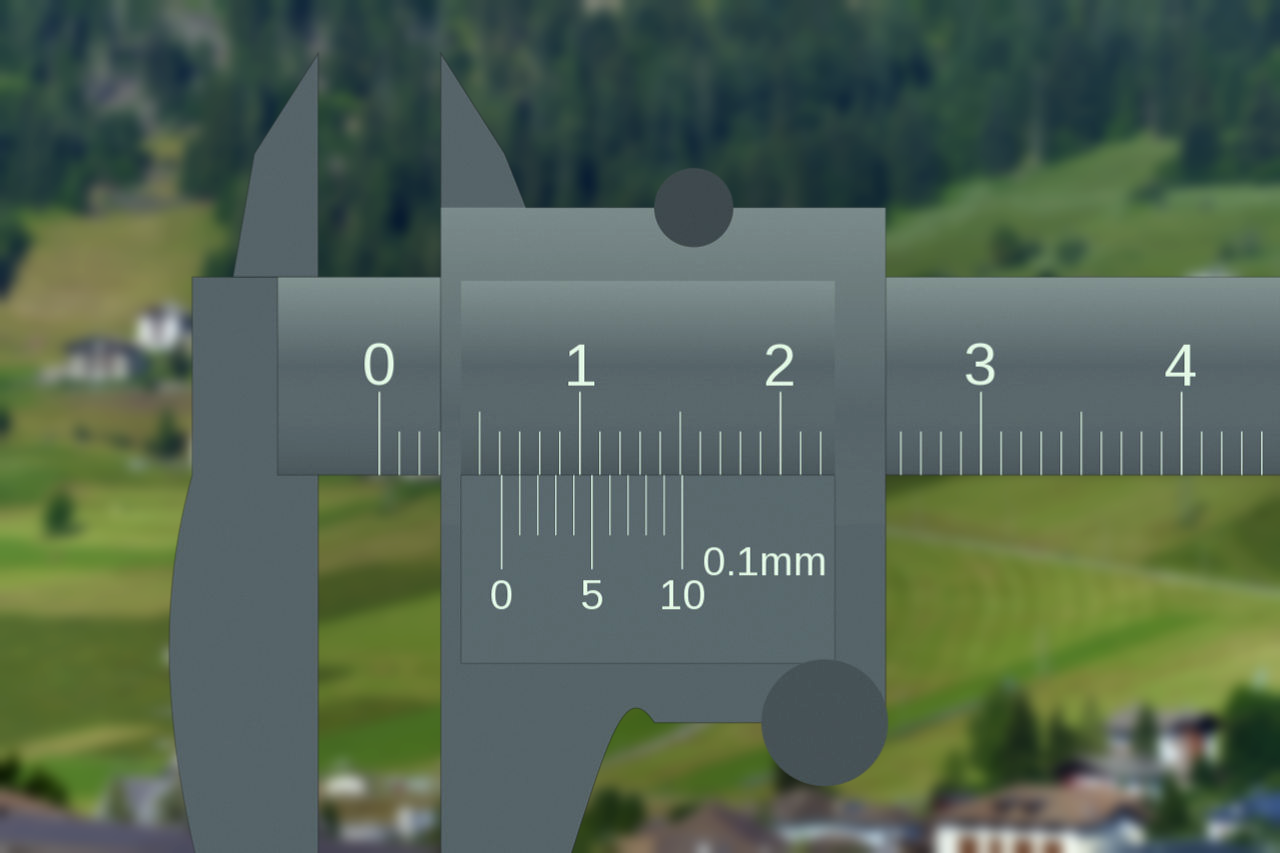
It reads 6.1; mm
